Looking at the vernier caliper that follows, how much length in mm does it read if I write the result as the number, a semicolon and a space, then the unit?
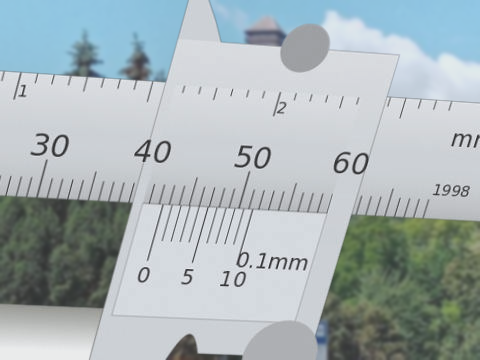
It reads 42.4; mm
